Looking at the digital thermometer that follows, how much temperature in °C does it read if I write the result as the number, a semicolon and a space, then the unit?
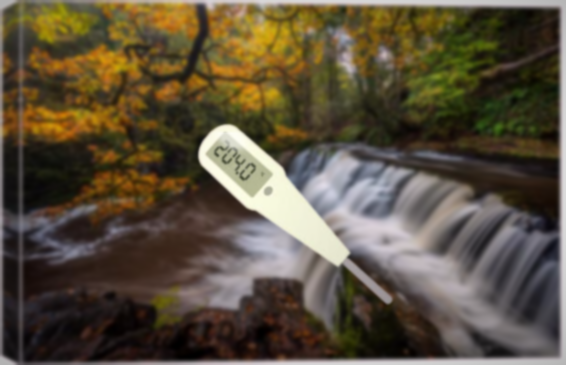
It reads 204.0; °C
